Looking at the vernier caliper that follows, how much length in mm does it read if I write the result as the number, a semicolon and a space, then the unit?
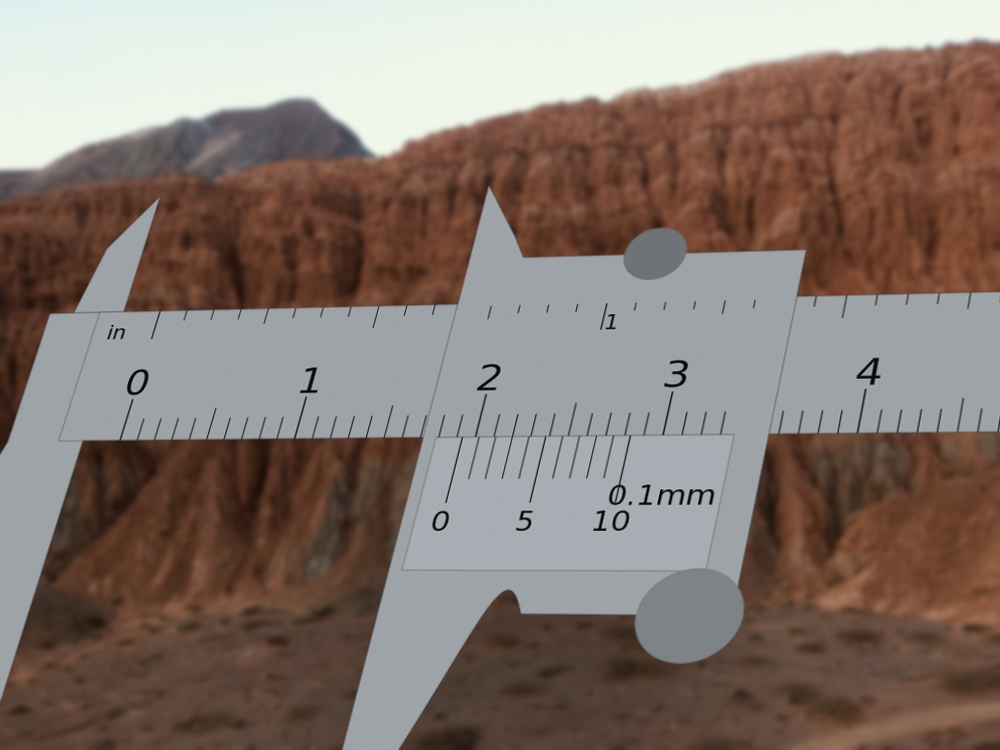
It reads 19.3; mm
